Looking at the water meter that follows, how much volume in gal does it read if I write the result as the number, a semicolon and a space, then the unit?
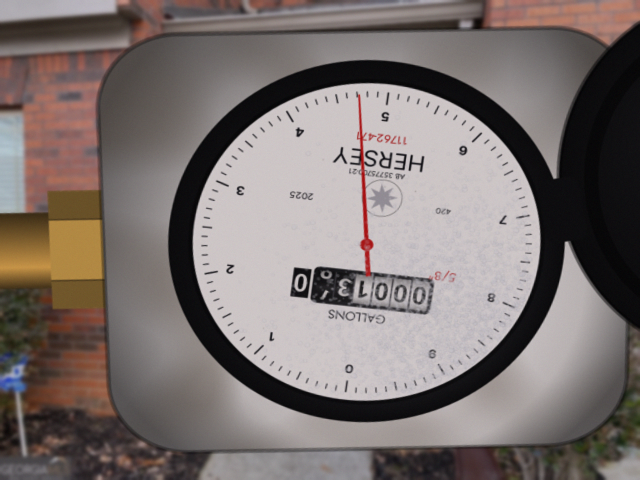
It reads 1374.7; gal
